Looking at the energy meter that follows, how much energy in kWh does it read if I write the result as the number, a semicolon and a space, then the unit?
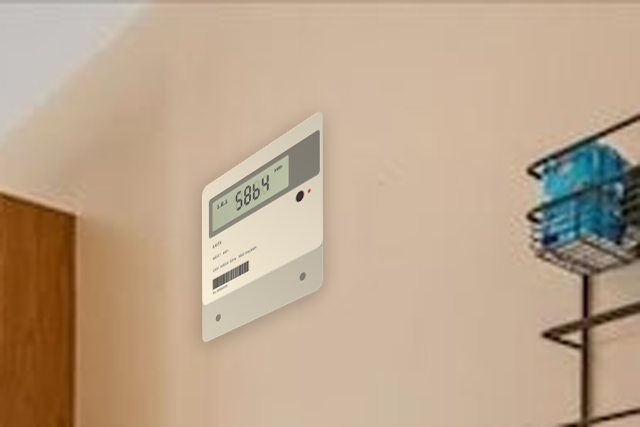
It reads 5864; kWh
